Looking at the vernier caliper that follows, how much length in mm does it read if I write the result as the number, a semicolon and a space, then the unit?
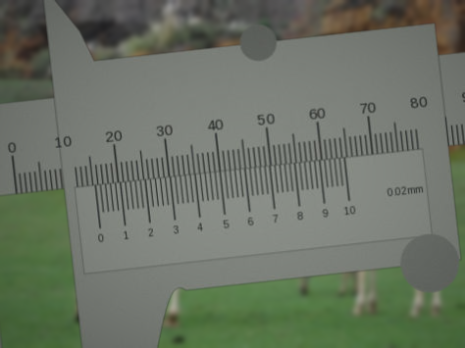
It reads 15.5; mm
